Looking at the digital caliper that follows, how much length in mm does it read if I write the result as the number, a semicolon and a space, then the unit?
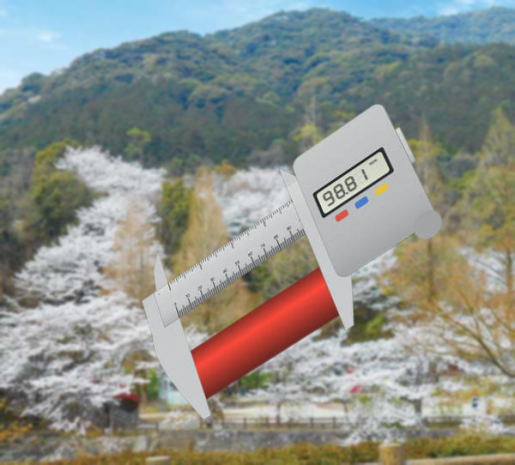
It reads 98.81; mm
